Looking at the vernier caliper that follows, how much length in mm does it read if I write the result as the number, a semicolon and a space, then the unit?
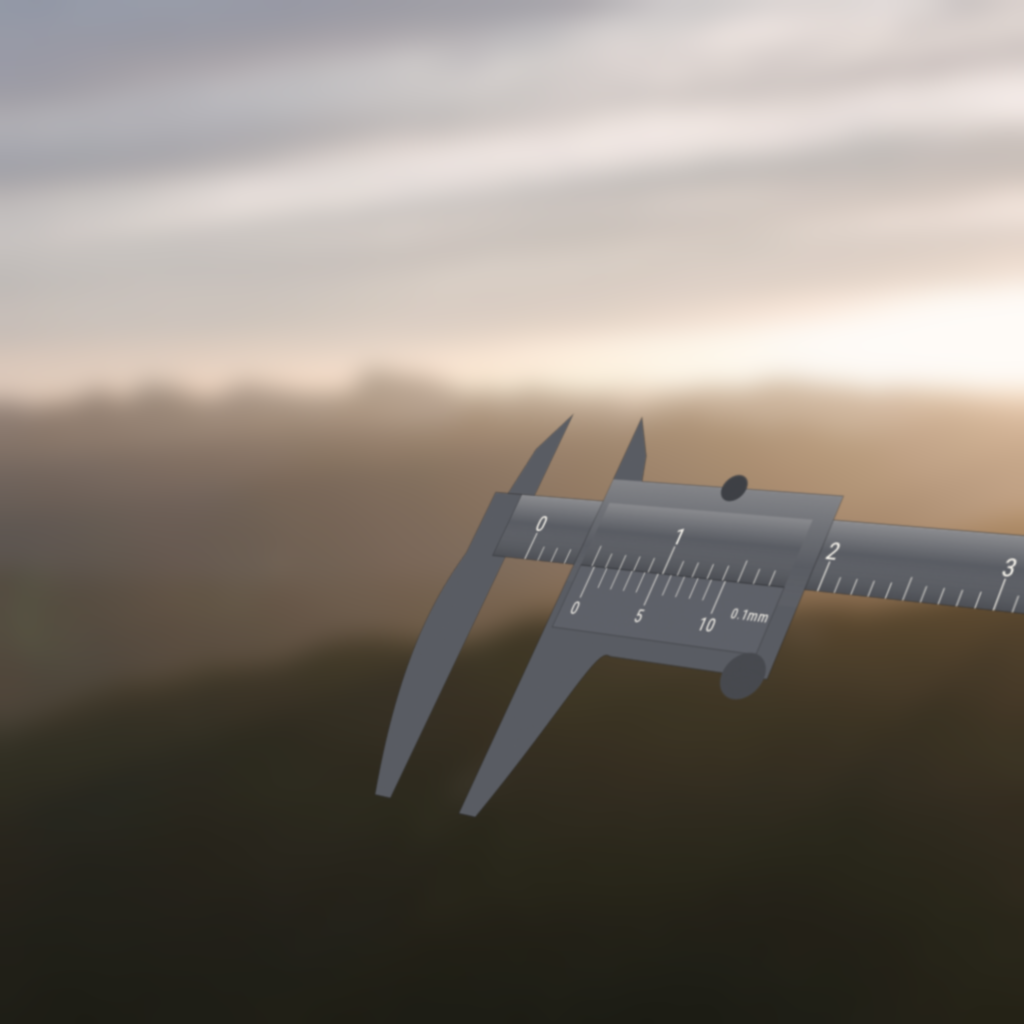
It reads 5.2; mm
